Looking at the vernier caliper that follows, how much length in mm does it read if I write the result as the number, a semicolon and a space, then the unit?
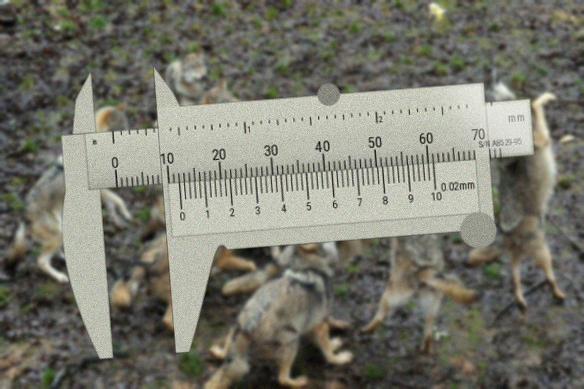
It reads 12.0; mm
